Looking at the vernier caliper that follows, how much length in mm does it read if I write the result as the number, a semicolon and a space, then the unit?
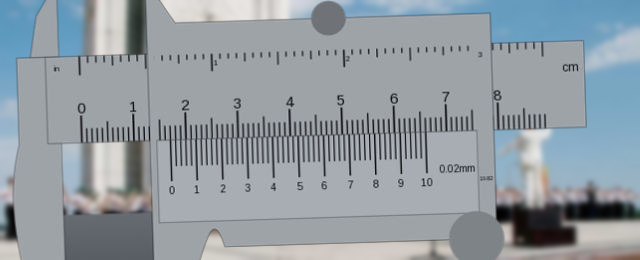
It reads 17.0; mm
